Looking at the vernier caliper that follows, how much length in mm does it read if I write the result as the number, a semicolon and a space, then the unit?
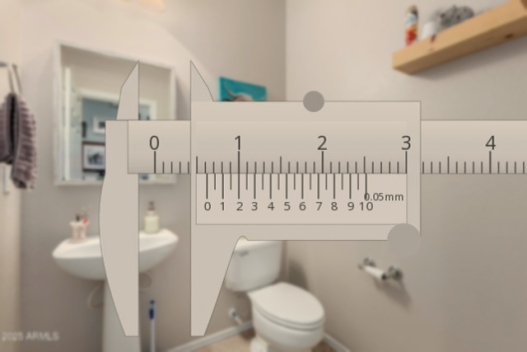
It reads 6.2; mm
